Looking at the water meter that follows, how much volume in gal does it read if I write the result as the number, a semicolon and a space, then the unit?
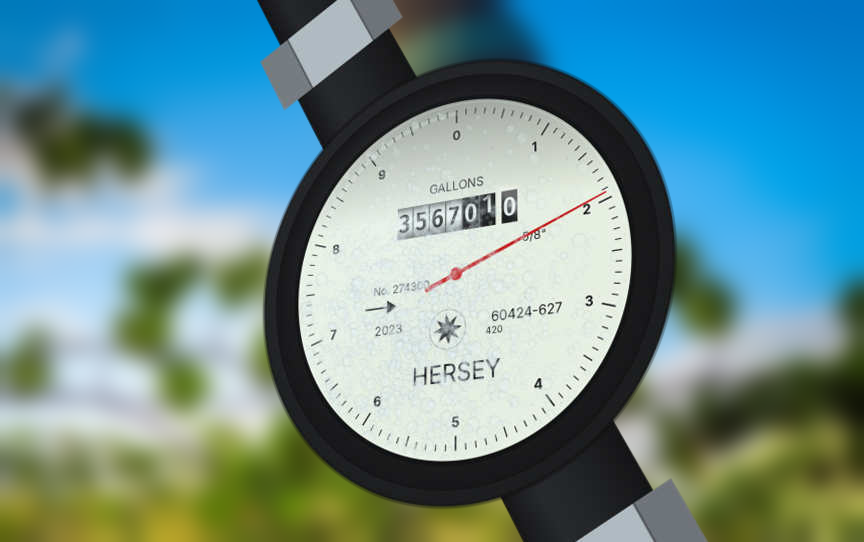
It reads 3567011.9; gal
